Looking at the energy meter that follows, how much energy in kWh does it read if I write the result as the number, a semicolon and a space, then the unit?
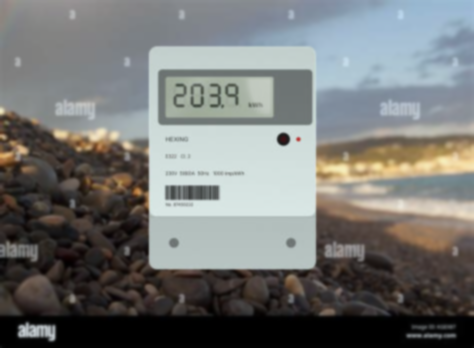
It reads 203.9; kWh
